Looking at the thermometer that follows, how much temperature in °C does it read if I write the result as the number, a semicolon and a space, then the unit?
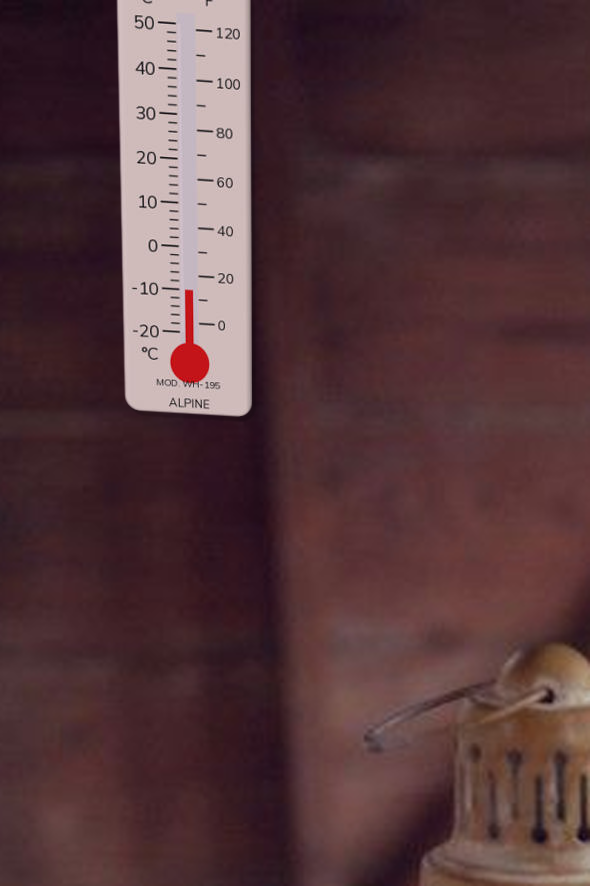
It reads -10; °C
